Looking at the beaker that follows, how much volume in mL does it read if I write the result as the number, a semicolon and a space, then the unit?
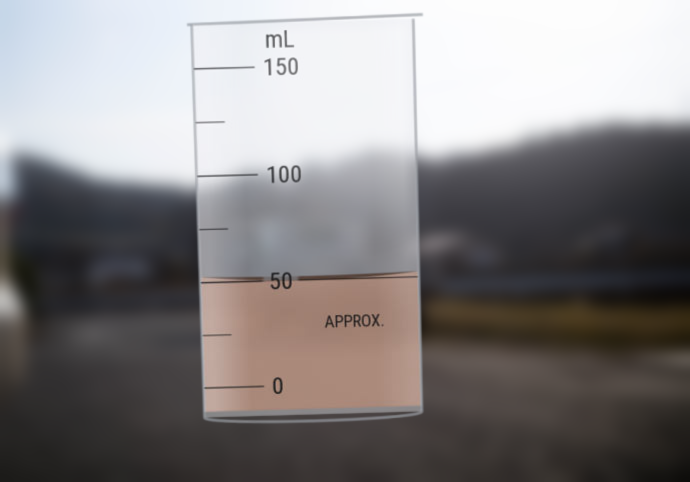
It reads 50; mL
